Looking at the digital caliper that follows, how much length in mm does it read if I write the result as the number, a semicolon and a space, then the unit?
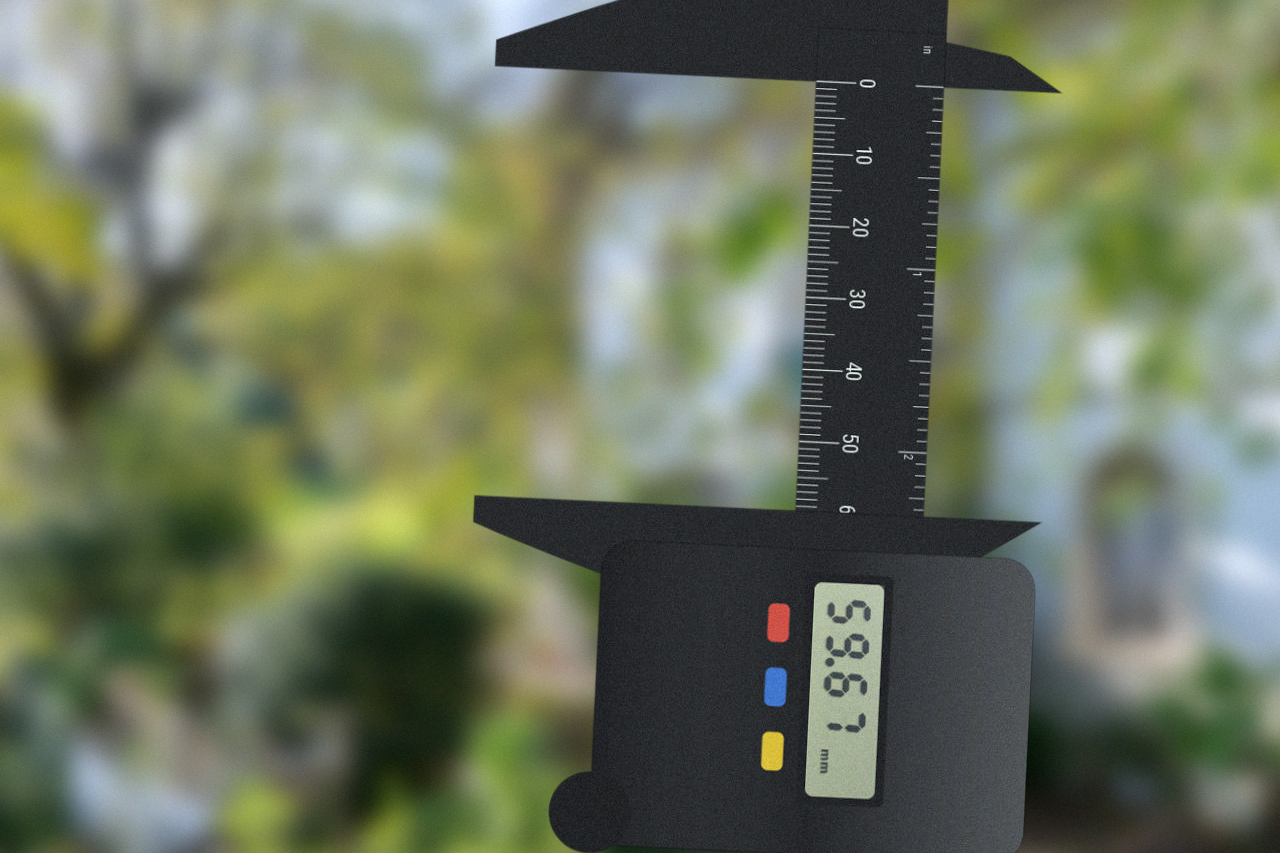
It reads 59.67; mm
